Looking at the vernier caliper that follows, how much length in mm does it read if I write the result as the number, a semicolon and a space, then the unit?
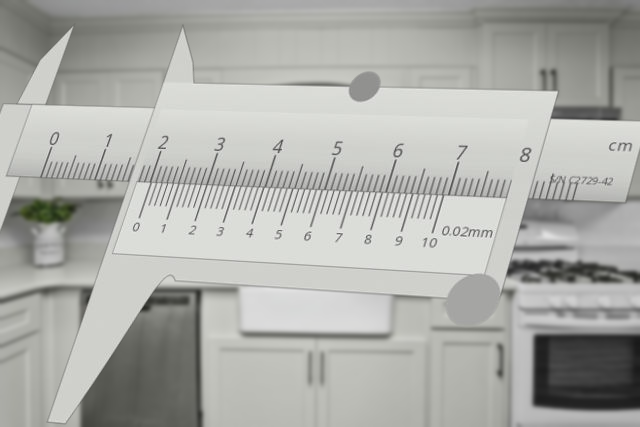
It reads 20.2; mm
